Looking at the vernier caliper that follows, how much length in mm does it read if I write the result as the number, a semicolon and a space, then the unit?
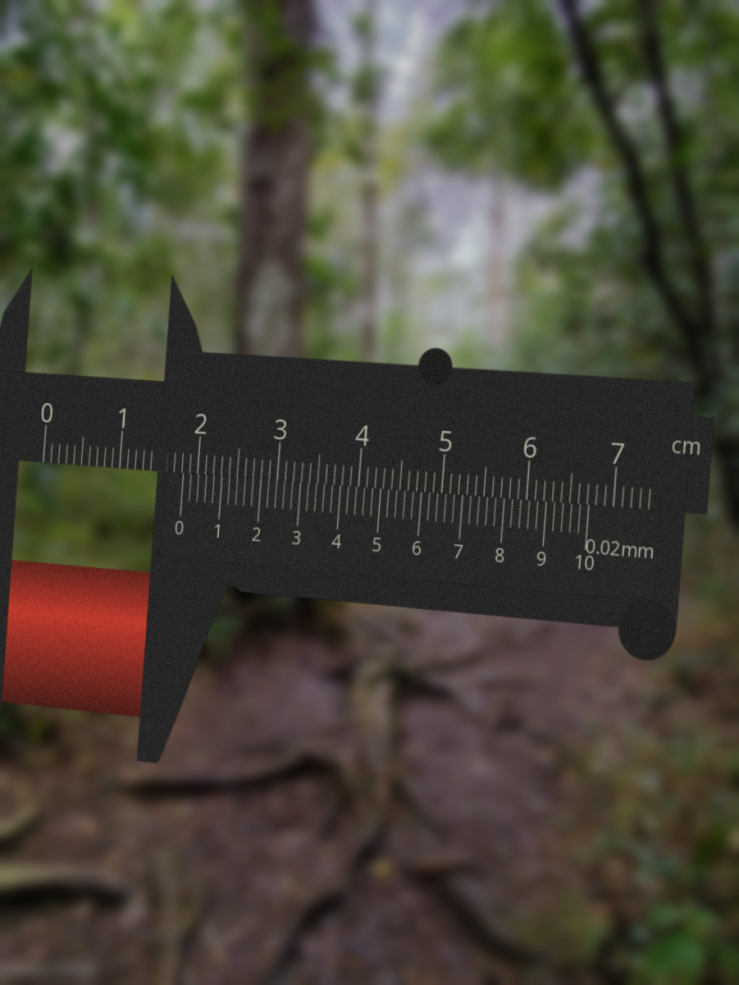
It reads 18.2; mm
